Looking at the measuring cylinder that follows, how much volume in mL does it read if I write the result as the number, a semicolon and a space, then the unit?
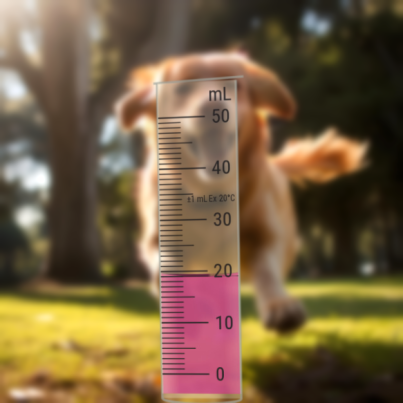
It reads 19; mL
